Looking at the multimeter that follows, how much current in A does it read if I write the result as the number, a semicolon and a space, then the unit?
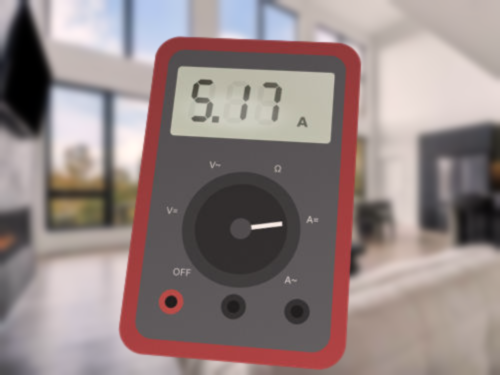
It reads 5.17; A
